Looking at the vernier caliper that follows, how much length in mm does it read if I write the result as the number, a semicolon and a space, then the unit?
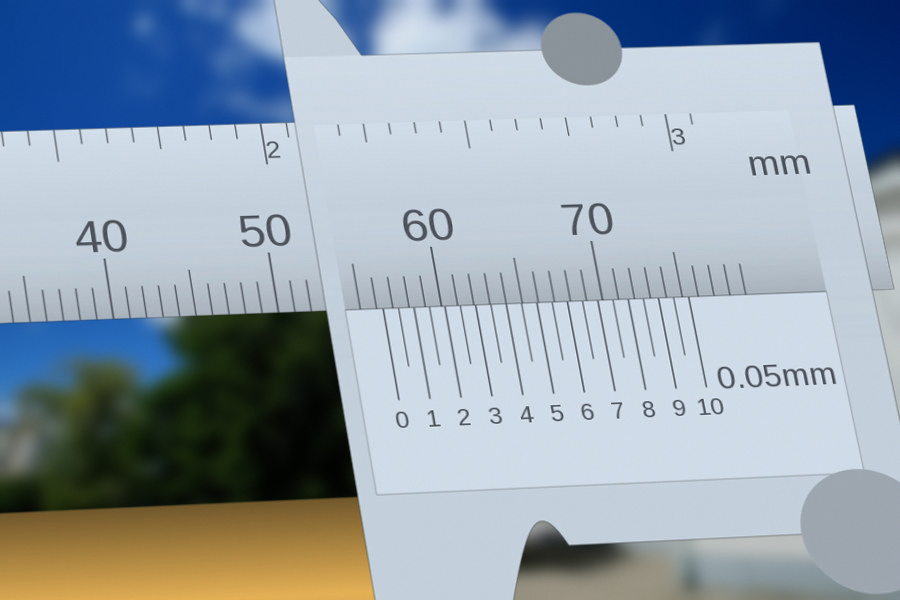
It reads 56.4; mm
